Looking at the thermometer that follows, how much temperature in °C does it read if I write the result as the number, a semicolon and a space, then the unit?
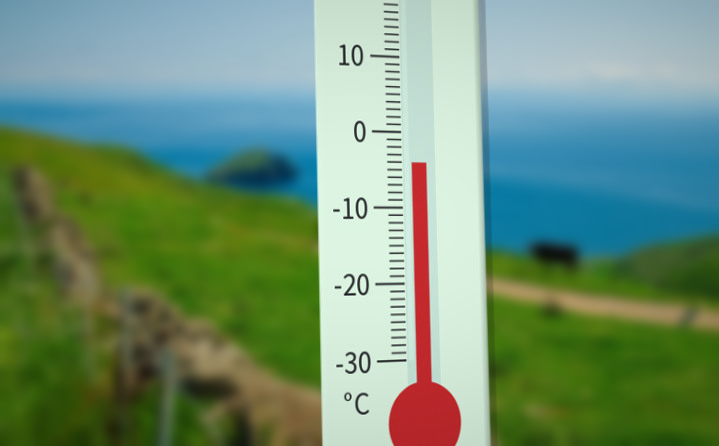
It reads -4; °C
